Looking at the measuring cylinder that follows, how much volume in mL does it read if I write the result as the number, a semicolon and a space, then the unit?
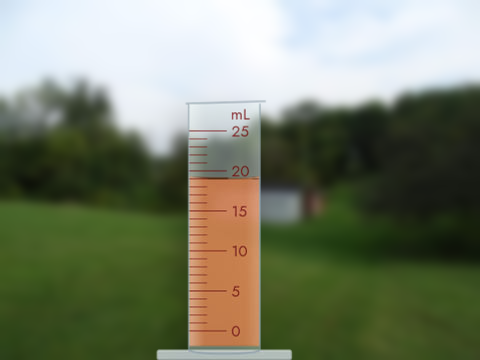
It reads 19; mL
